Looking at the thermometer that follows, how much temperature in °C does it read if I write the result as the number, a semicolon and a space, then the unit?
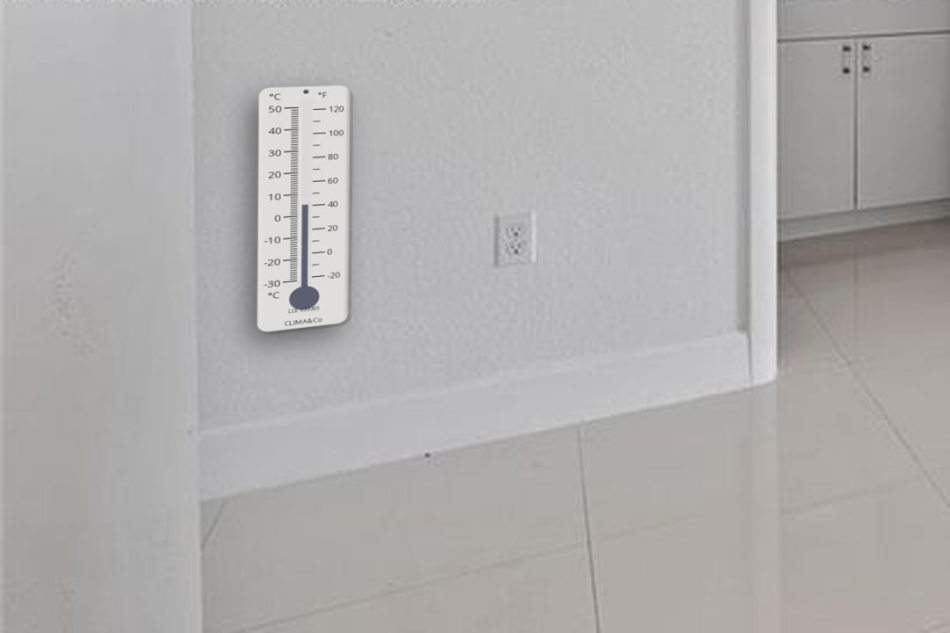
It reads 5; °C
